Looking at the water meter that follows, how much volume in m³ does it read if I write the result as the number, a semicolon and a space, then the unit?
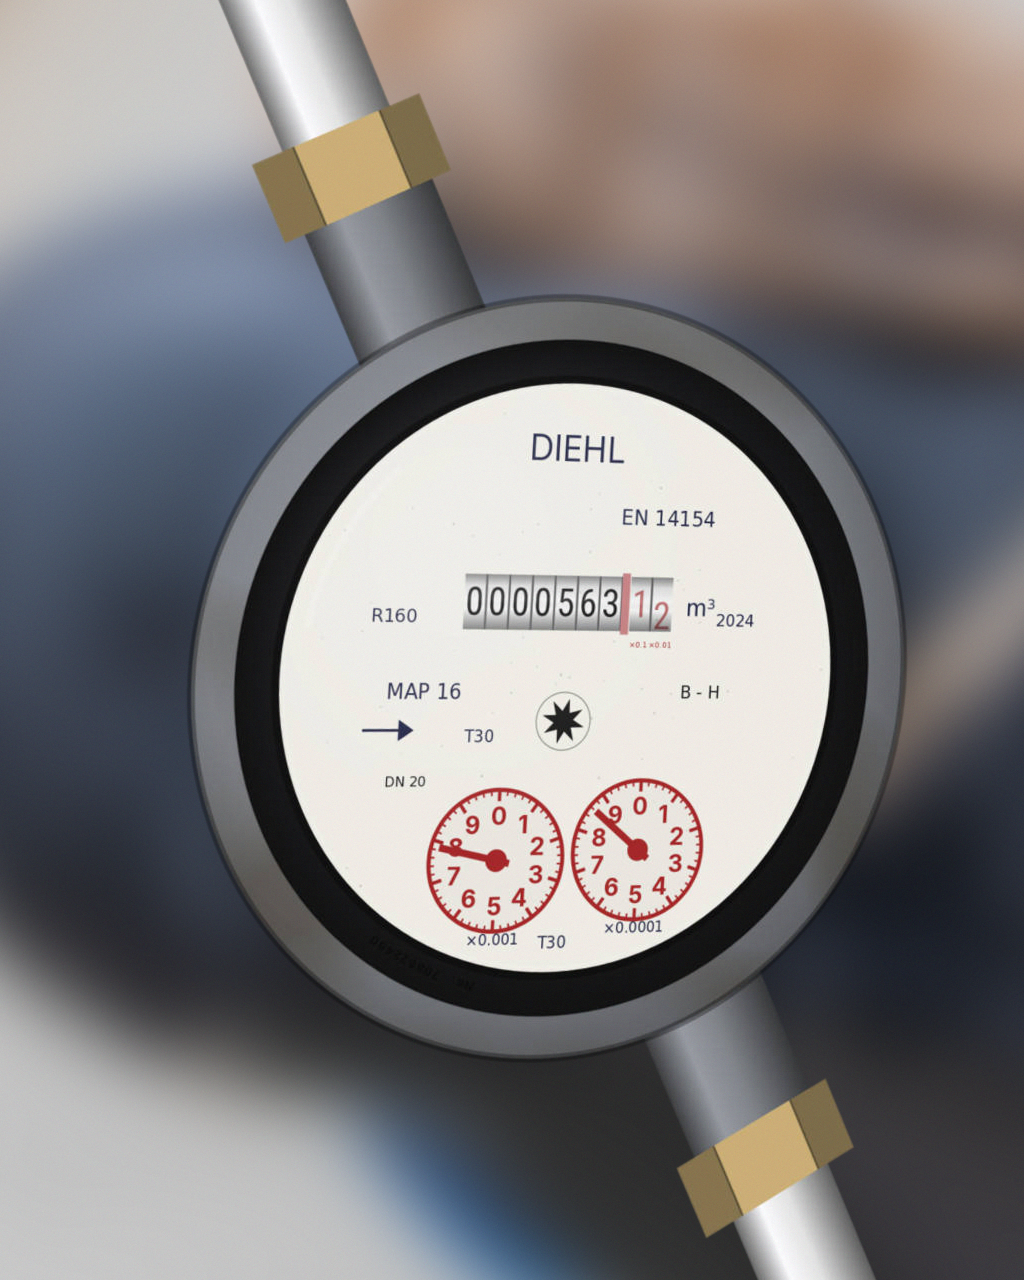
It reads 563.1178; m³
